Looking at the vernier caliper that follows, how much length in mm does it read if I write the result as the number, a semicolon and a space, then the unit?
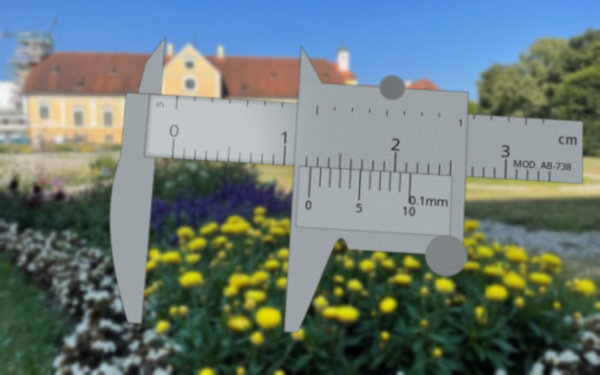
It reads 12.4; mm
